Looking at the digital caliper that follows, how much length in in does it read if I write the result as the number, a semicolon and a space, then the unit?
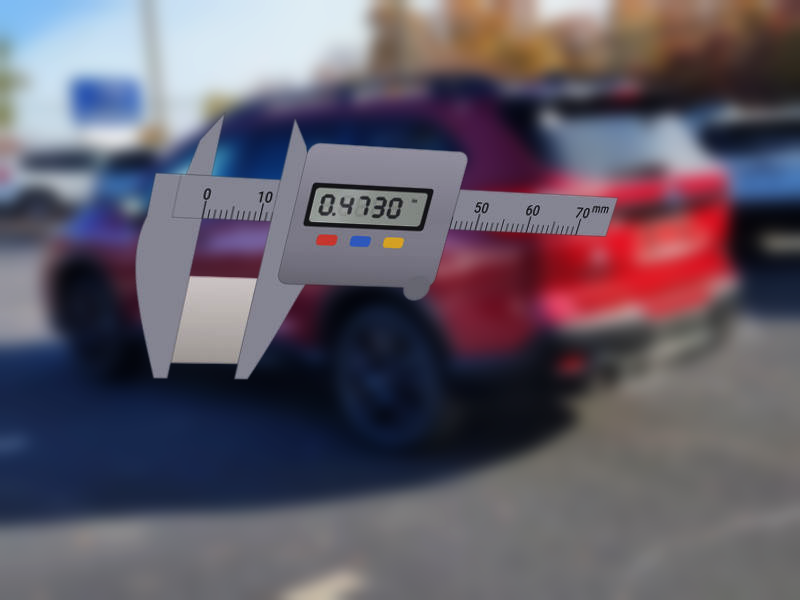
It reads 0.4730; in
